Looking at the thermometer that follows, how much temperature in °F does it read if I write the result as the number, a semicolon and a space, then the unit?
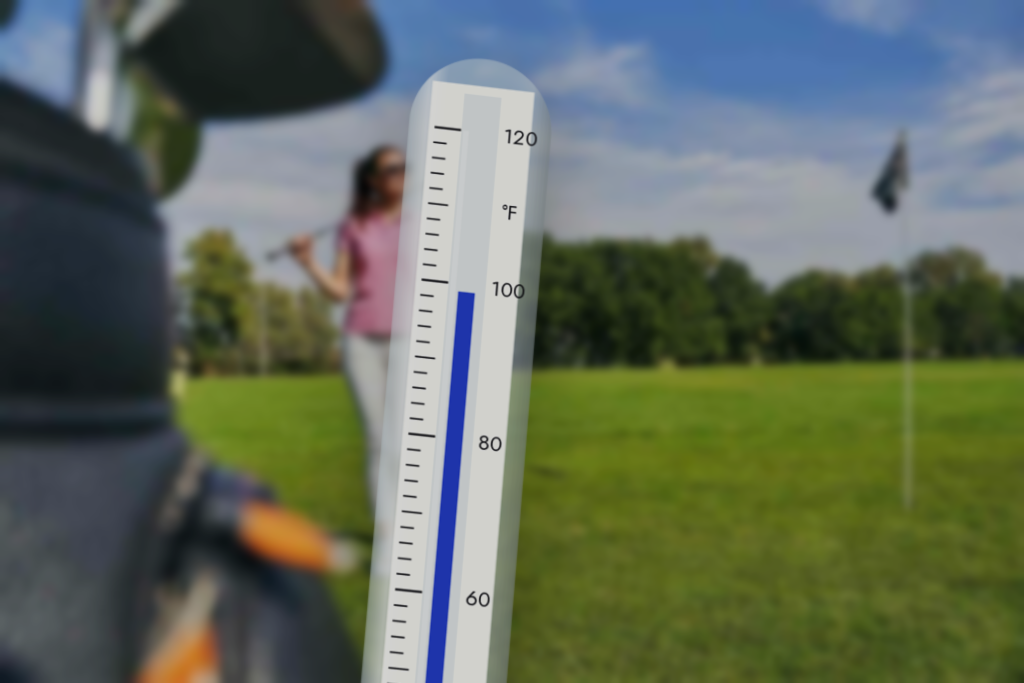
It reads 99; °F
